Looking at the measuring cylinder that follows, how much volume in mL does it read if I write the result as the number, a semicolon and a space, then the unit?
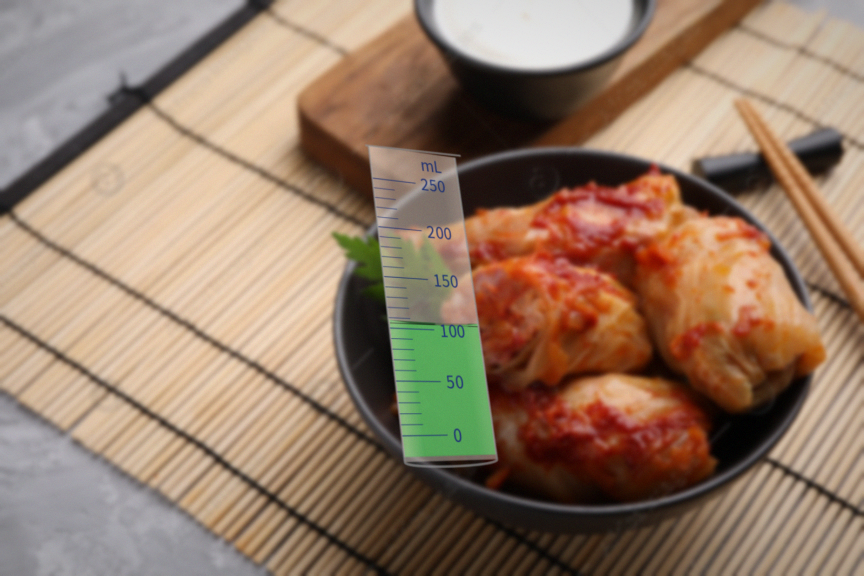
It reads 105; mL
